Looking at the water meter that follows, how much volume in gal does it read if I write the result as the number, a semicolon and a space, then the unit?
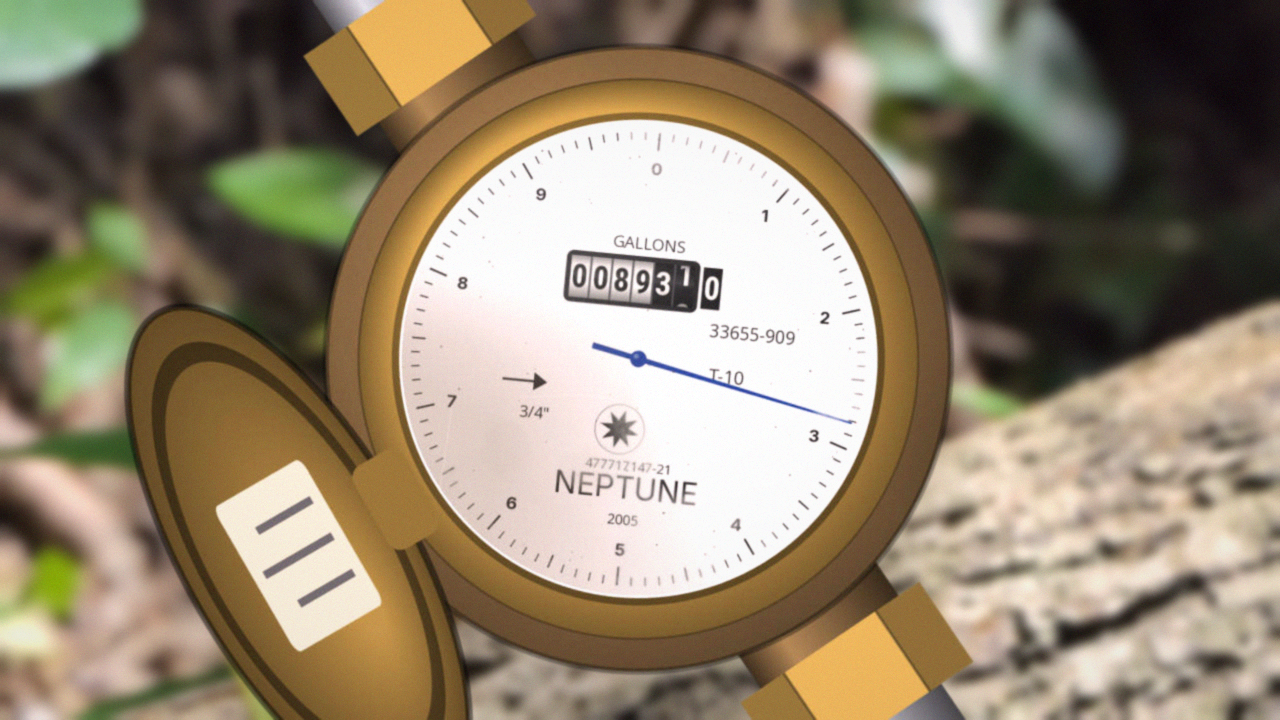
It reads 89312.8; gal
